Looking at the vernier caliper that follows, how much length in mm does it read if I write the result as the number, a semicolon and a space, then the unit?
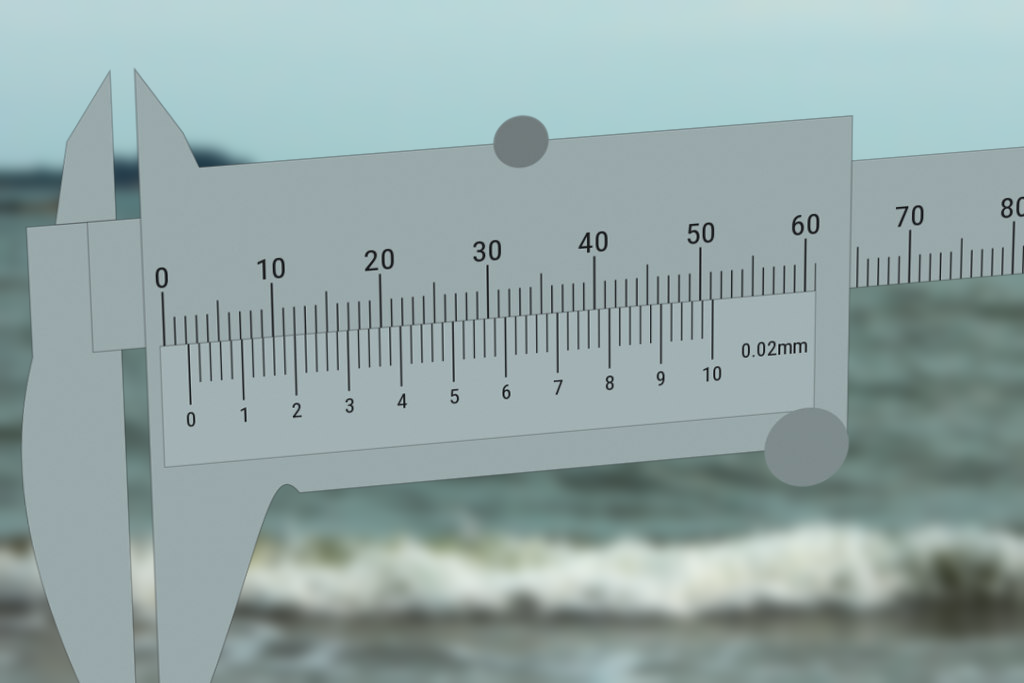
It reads 2.2; mm
